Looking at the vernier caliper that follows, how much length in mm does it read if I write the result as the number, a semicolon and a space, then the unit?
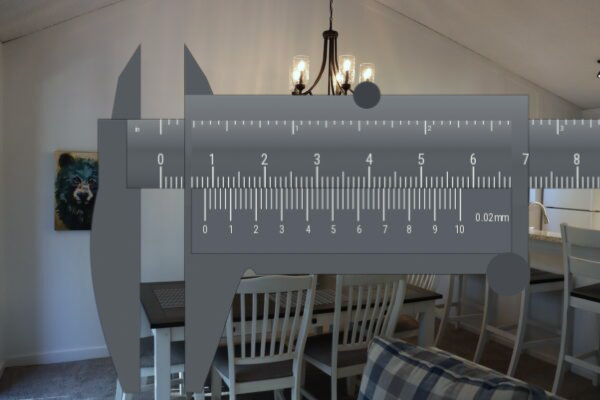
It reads 8.5; mm
